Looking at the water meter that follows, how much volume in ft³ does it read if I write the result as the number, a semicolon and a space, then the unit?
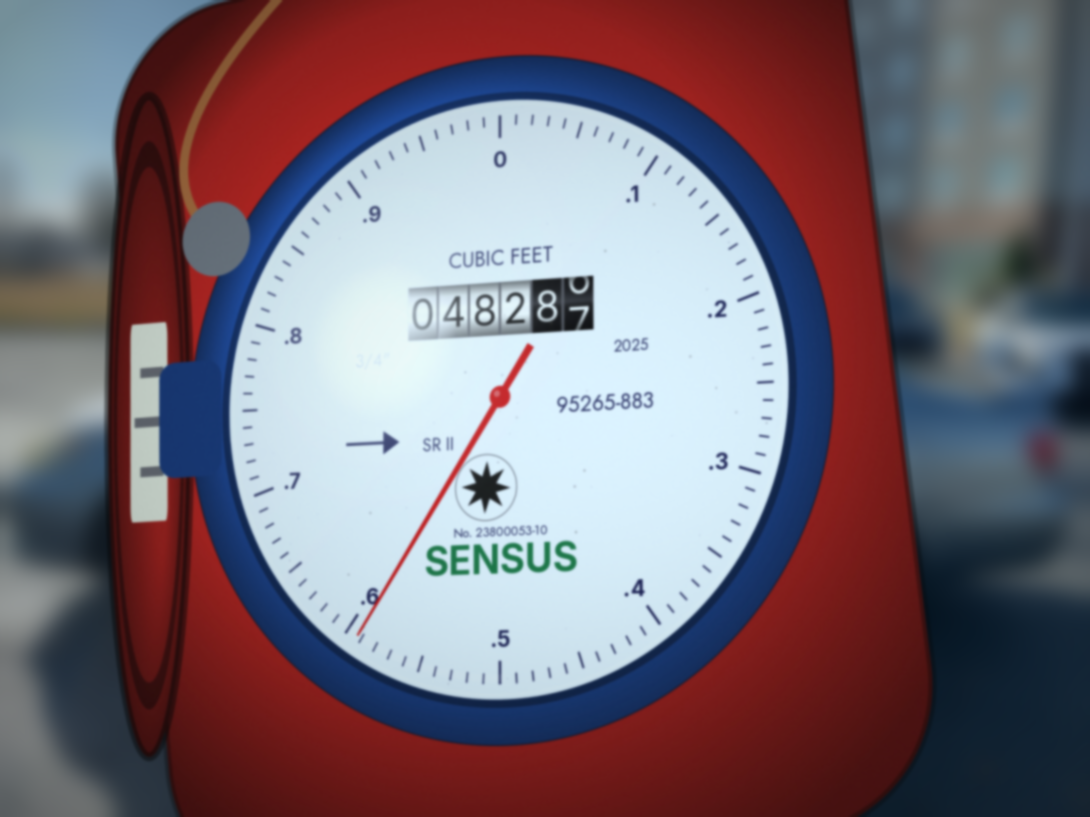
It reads 48286.59; ft³
